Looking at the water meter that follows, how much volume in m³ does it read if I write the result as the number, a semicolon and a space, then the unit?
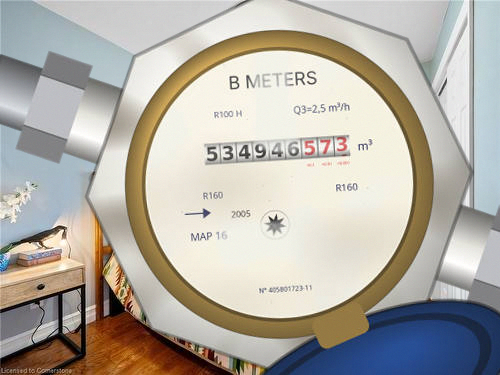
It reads 534946.573; m³
